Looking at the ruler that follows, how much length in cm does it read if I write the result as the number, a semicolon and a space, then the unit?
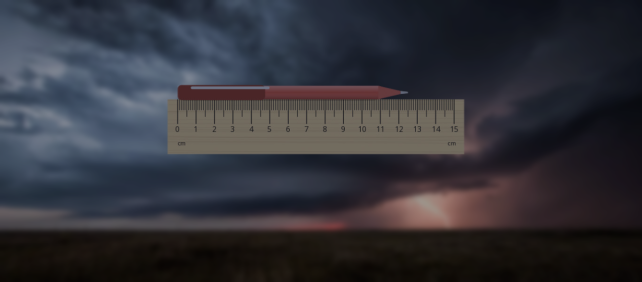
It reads 12.5; cm
